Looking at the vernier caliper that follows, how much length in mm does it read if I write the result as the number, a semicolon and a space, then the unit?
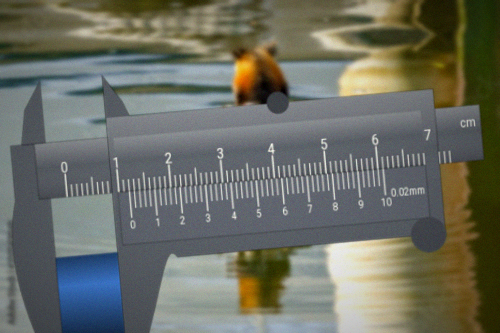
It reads 12.0; mm
